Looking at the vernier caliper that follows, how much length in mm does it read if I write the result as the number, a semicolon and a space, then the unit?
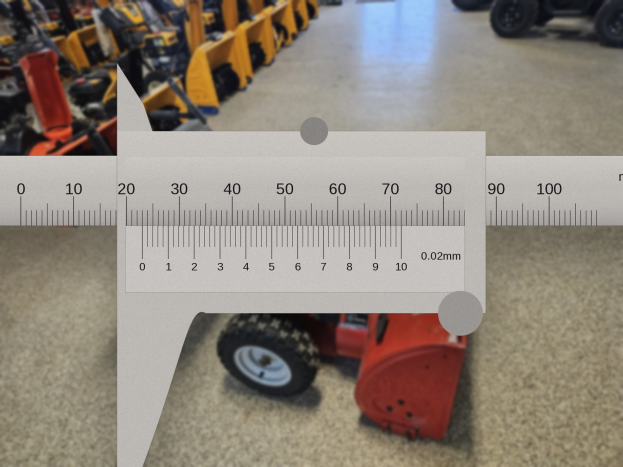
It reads 23.0; mm
